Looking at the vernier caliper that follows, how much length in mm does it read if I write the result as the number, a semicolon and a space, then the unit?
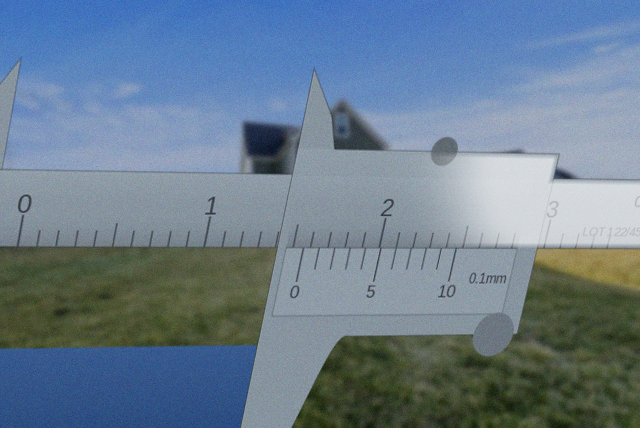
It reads 15.6; mm
